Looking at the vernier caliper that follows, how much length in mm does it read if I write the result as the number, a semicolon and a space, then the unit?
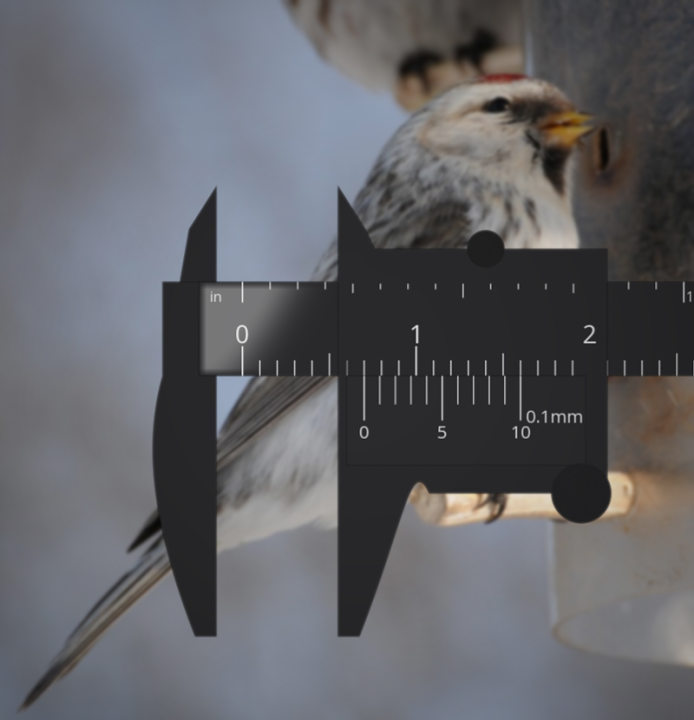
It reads 7.0; mm
